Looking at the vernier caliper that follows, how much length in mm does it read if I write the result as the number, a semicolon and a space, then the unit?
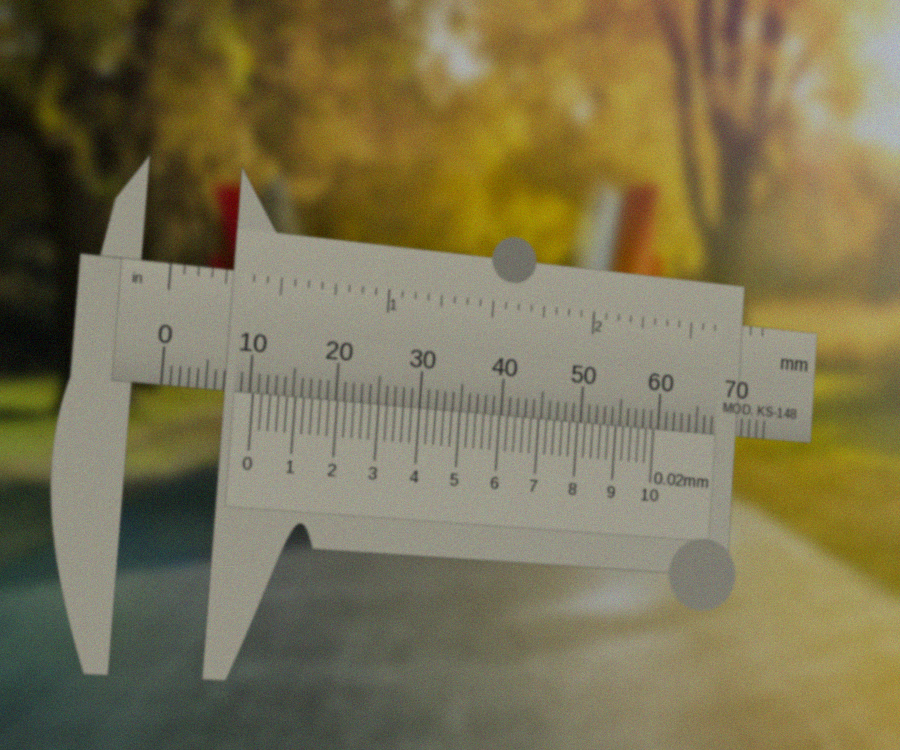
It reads 10.4; mm
